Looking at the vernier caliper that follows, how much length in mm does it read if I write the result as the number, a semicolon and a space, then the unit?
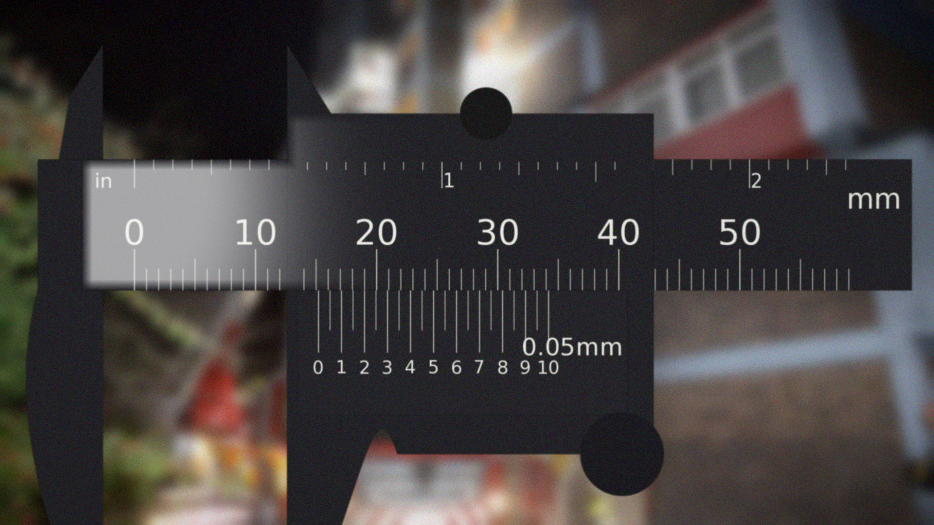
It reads 15.2; mm
